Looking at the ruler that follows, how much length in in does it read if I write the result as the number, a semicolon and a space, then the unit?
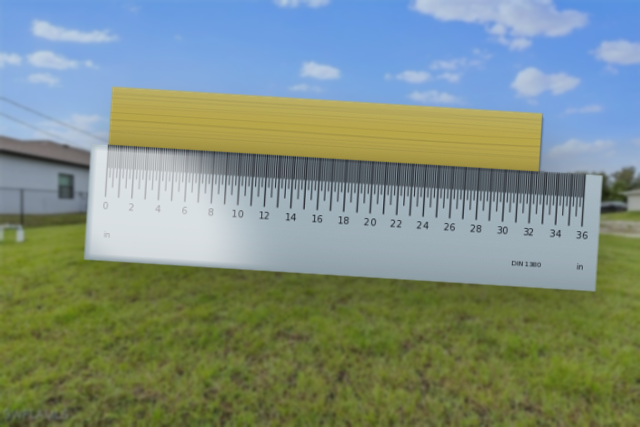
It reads 32.5; in
